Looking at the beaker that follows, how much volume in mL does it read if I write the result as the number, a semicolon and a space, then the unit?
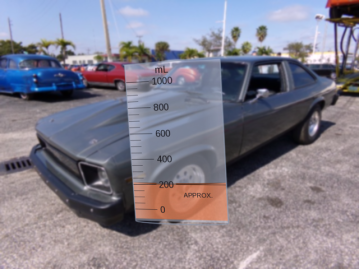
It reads 200; mL
